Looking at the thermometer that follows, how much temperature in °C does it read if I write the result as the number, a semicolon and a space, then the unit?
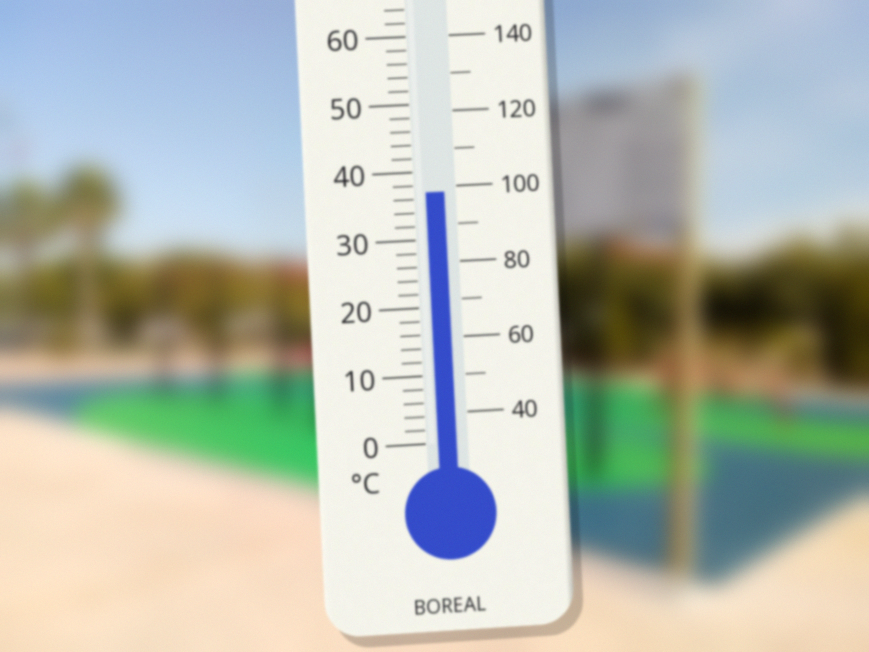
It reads 37; °C
